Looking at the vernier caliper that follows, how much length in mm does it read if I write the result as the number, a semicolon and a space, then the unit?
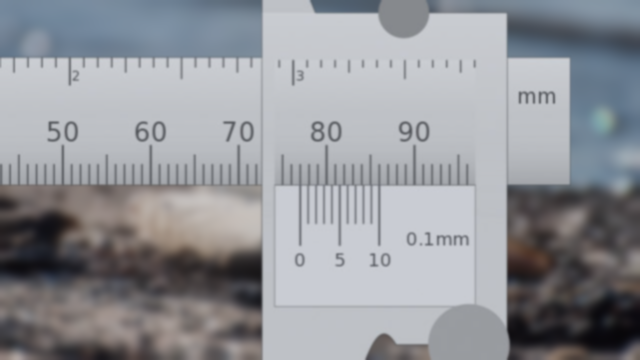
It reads 77.0; mm
